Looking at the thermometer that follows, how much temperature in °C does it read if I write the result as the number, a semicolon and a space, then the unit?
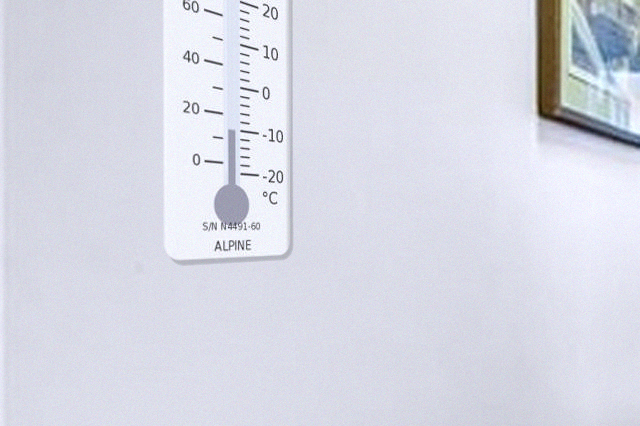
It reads -10; °C
